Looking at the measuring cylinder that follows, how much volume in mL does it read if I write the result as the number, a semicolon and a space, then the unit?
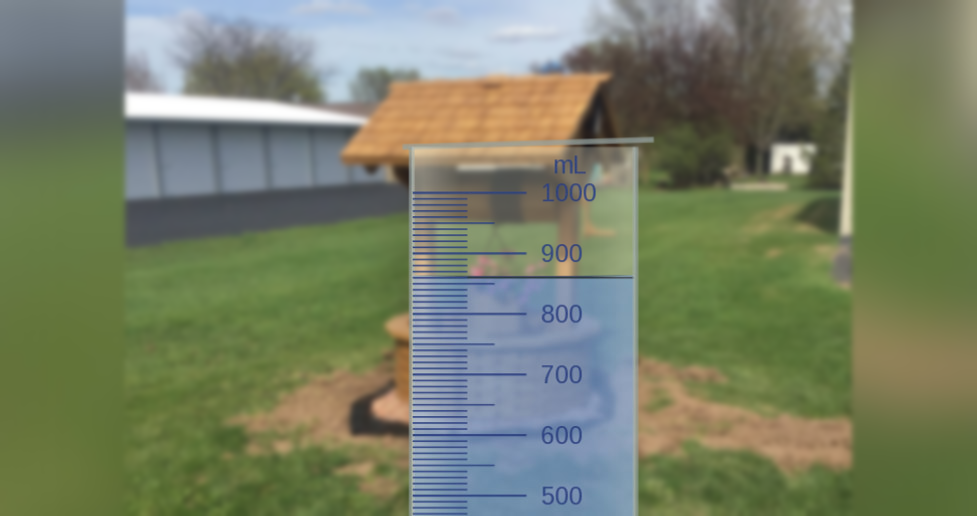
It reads 860; mL
